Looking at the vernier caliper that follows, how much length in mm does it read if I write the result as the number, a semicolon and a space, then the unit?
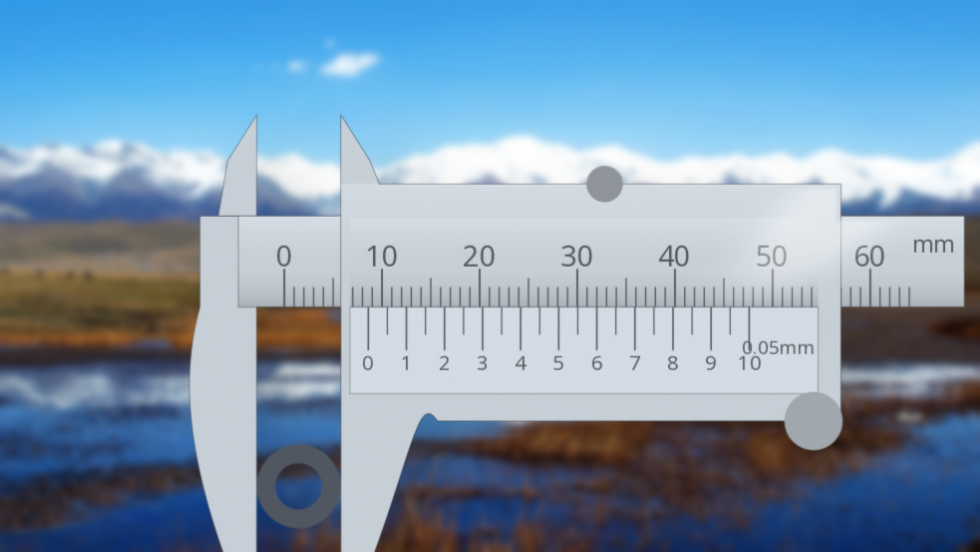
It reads 8.6; mm
